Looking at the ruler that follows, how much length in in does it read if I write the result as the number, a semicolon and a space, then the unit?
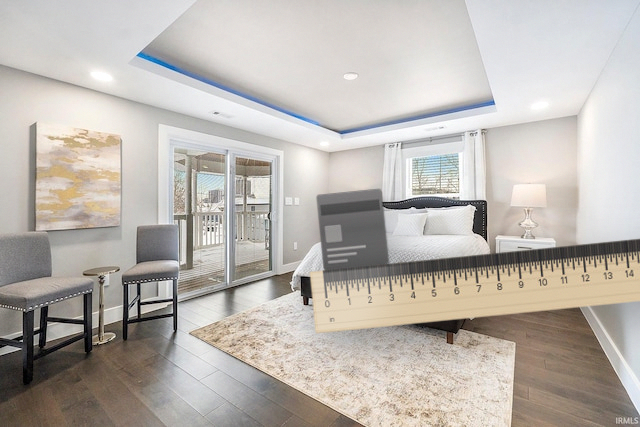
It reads 3; in
